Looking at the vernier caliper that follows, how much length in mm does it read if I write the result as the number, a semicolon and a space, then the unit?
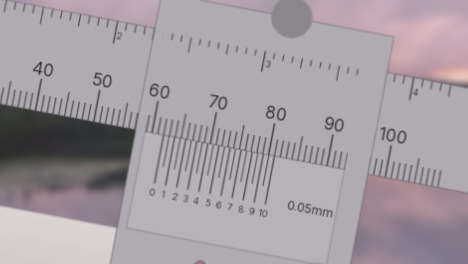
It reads 62.0; mm
